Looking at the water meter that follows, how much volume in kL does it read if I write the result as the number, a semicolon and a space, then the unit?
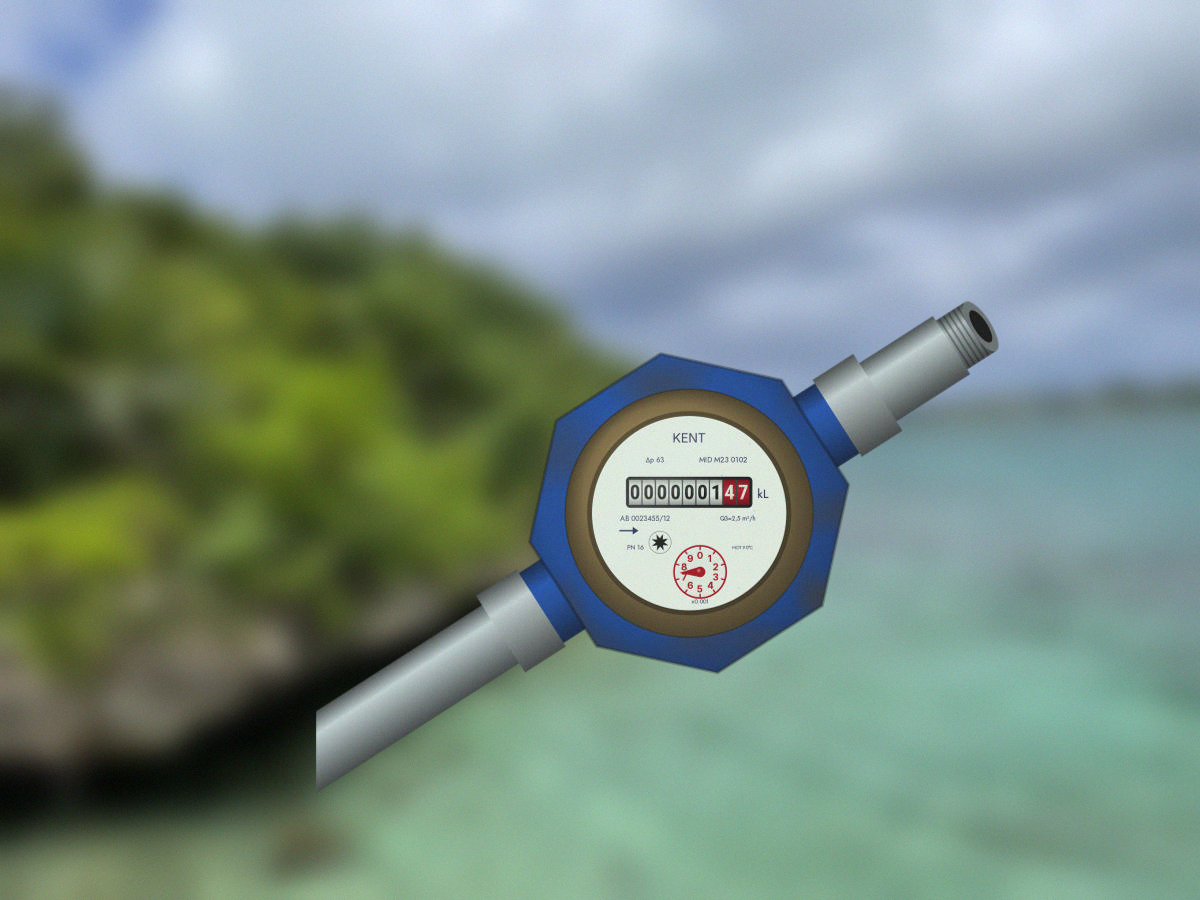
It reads 1.477; kL
